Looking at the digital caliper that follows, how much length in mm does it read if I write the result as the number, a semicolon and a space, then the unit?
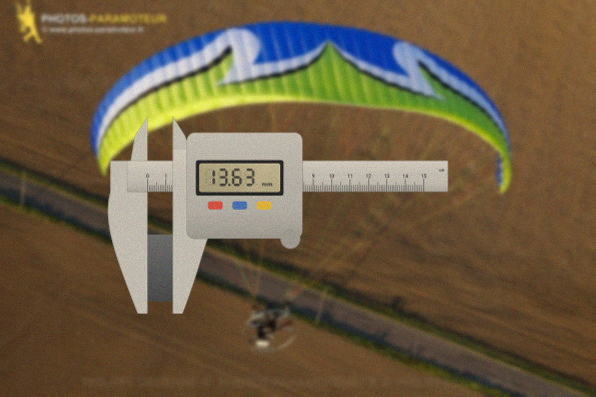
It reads 13.63; mm
